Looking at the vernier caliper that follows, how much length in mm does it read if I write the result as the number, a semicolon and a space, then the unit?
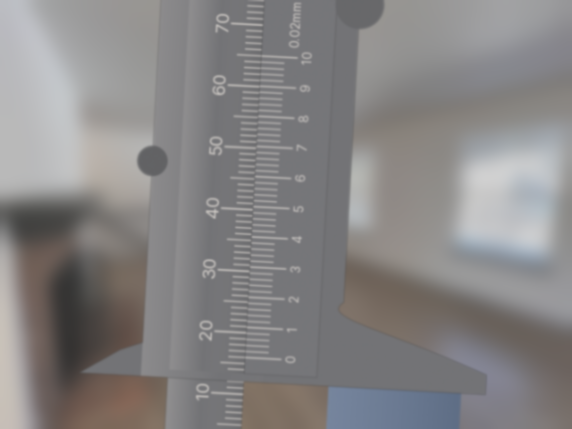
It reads 16.0; mm
